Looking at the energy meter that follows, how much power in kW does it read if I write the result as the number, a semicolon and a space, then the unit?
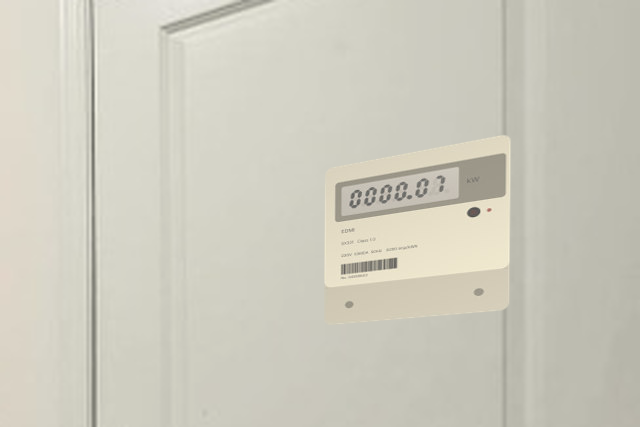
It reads 0.07; kW
